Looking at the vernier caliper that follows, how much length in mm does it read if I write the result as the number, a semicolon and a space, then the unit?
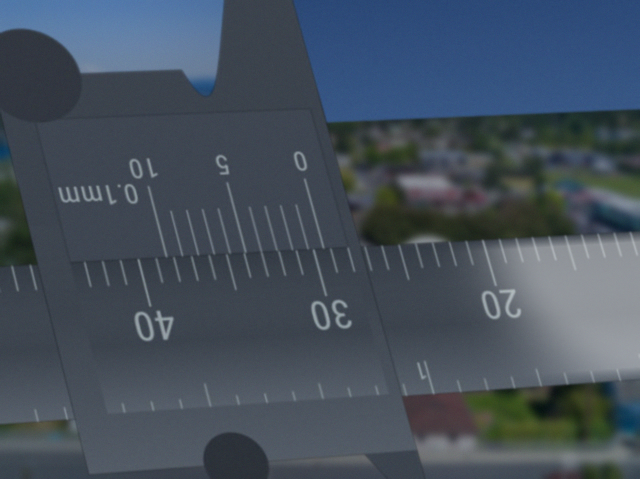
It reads 29.4; mm
